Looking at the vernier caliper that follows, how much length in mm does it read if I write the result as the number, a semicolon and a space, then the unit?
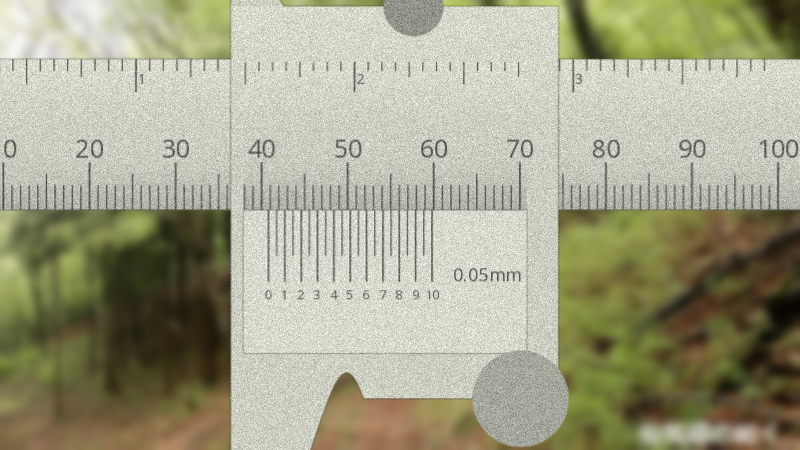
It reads 40.8; mm
